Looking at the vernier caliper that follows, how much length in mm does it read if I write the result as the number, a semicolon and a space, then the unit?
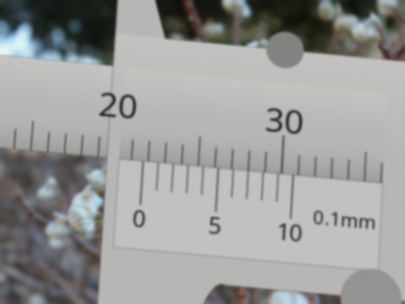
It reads 21.7; mm
